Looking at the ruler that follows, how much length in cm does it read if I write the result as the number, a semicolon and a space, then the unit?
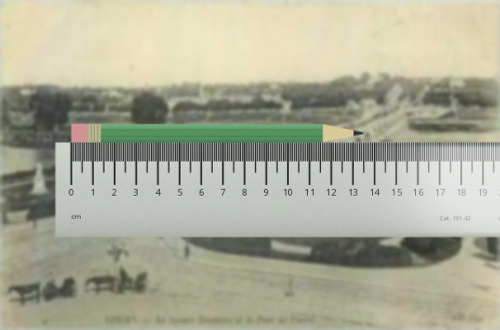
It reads 13.5; cm
